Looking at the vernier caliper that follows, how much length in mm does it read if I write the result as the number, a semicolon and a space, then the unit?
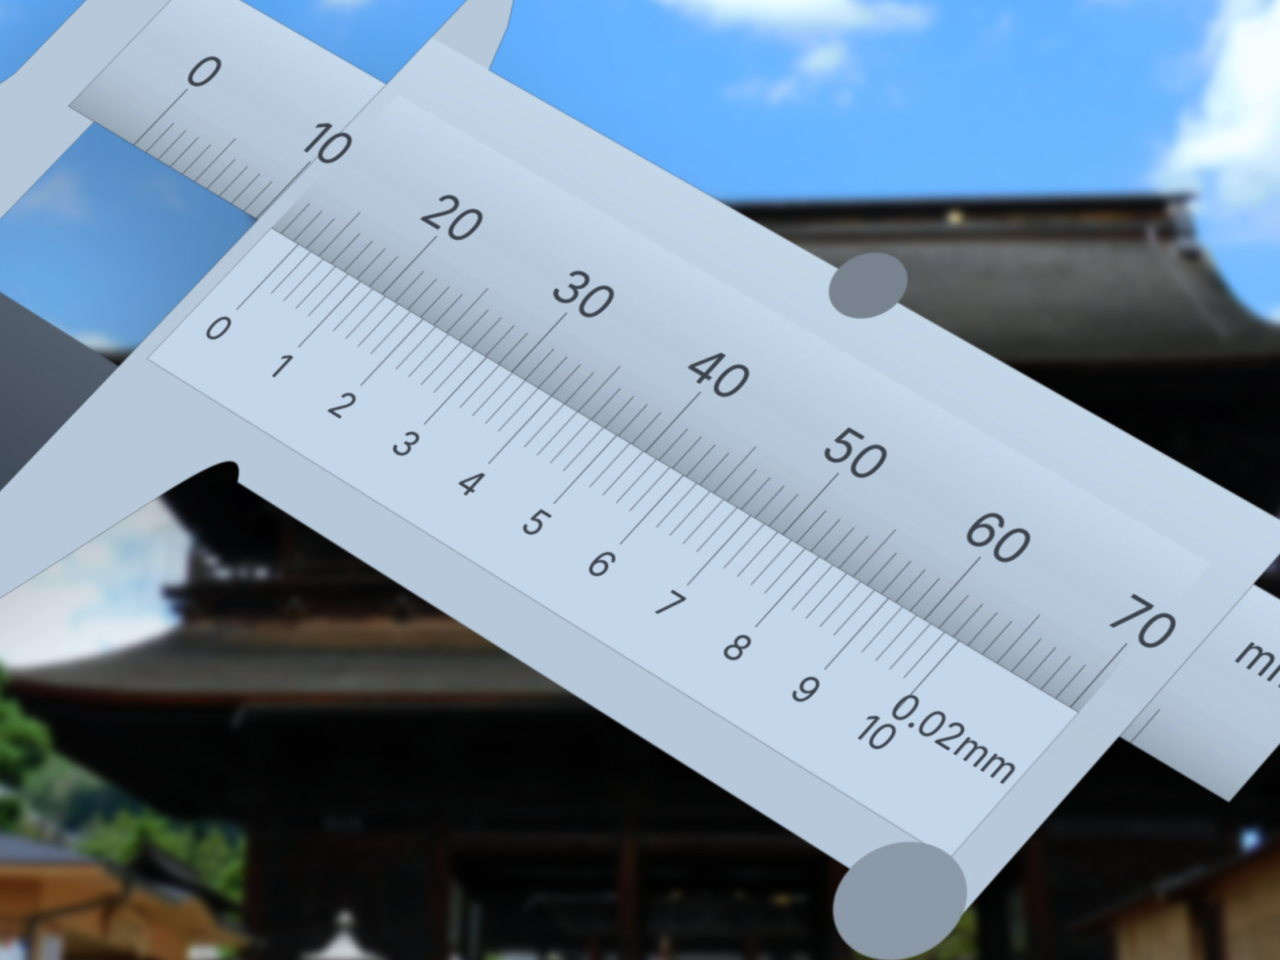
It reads 13.4; mm
